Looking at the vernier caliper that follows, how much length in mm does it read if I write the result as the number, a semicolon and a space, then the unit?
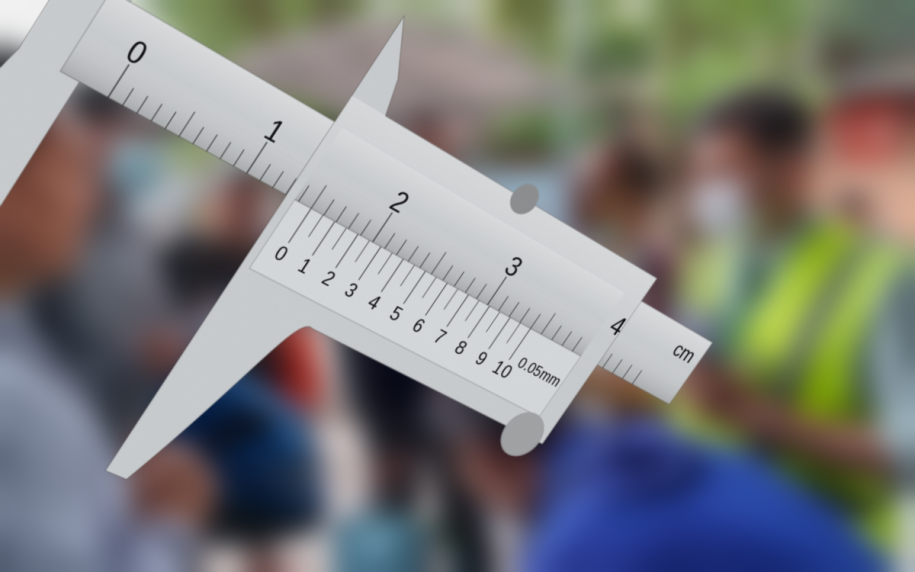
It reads 15.0; mm
